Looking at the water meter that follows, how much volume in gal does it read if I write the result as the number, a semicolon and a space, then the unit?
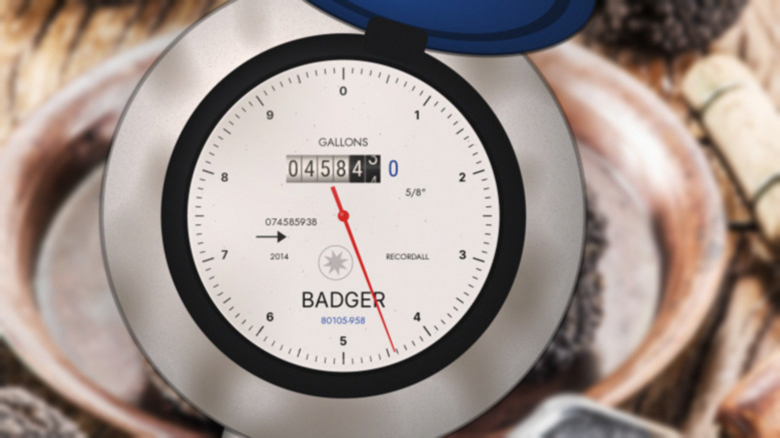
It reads 458434.4; gal
